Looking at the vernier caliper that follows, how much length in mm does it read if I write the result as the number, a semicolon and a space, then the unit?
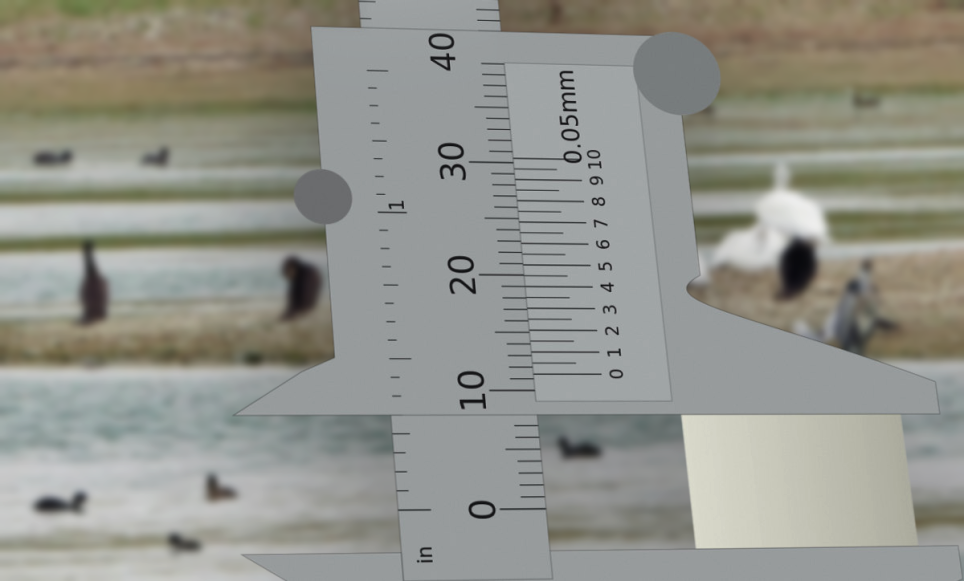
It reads 11.4; mm
